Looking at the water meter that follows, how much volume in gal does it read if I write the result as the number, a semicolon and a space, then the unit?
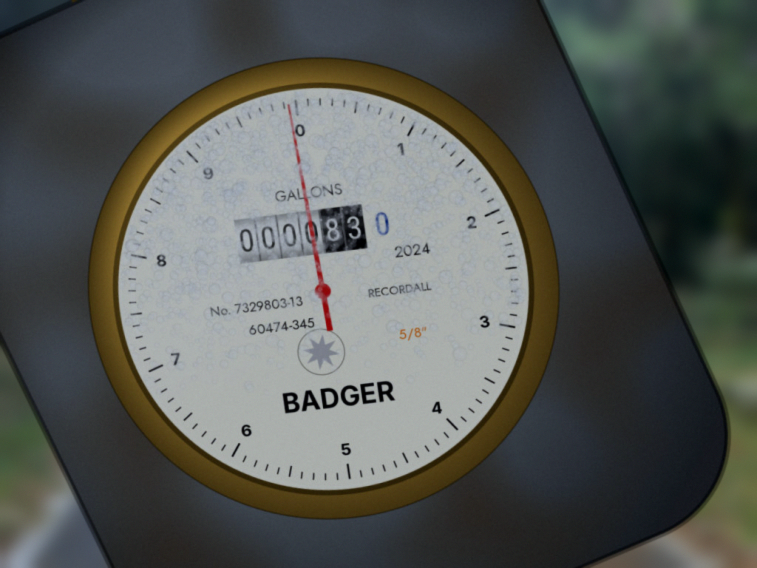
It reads 829.9; gal
